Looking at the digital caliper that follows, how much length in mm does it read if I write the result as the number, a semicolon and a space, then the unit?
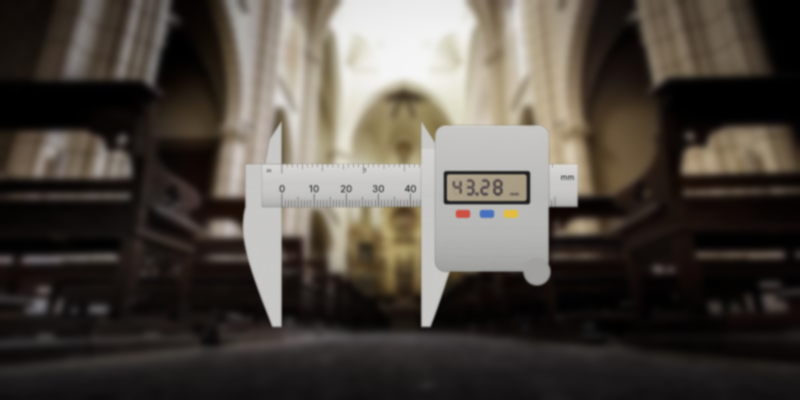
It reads 43.28; mm
